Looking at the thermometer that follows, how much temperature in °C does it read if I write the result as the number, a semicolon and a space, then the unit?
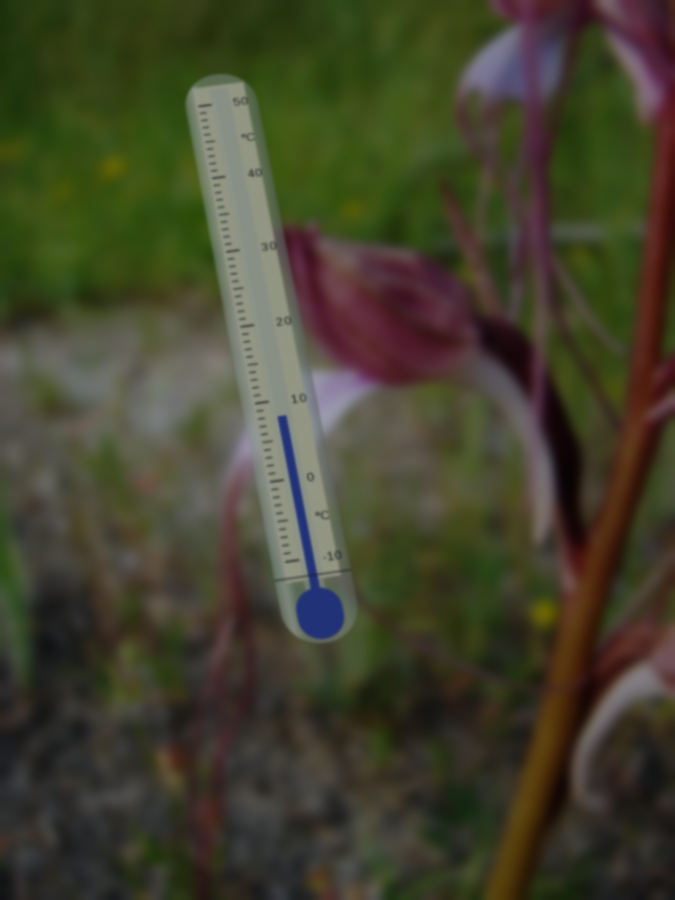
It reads 8; °C
